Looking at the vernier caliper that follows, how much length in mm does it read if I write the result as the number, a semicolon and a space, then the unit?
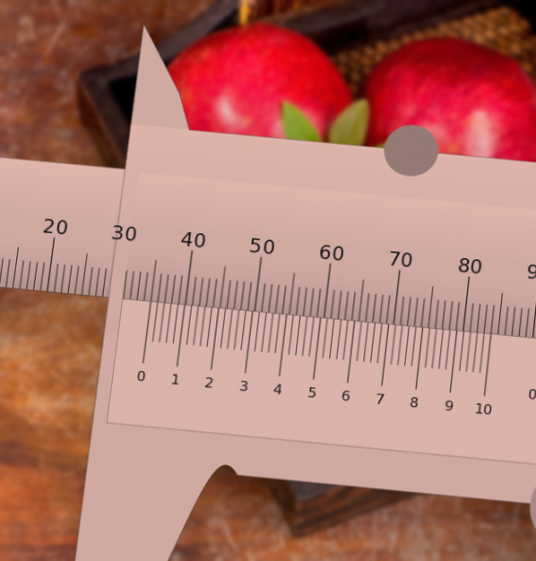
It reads 35.0; mm
